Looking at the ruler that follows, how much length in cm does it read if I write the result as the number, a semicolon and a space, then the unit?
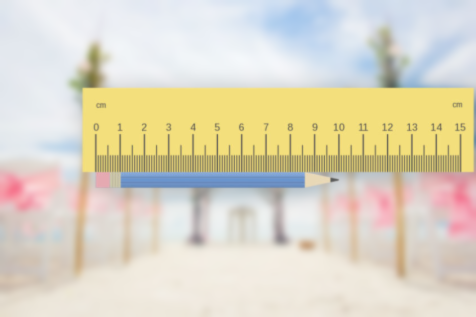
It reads 10; cm
